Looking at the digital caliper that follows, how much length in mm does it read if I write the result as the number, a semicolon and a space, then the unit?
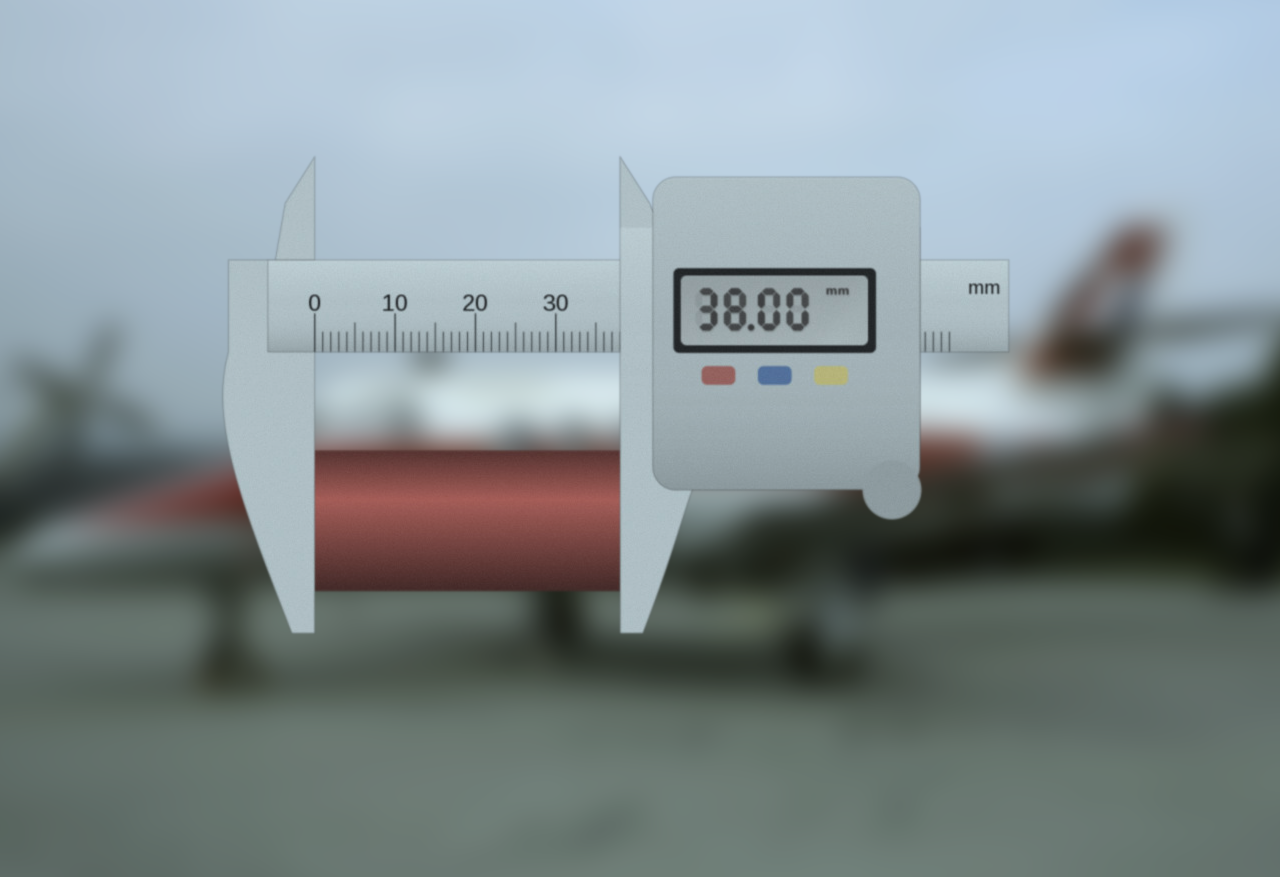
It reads 38.00; mm
